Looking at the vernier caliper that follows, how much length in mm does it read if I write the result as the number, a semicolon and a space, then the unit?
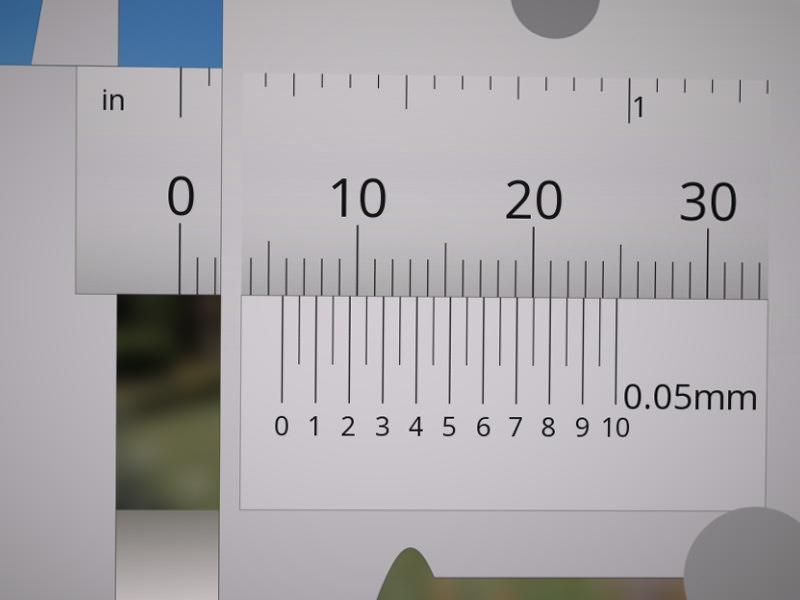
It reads 5.8; mm
